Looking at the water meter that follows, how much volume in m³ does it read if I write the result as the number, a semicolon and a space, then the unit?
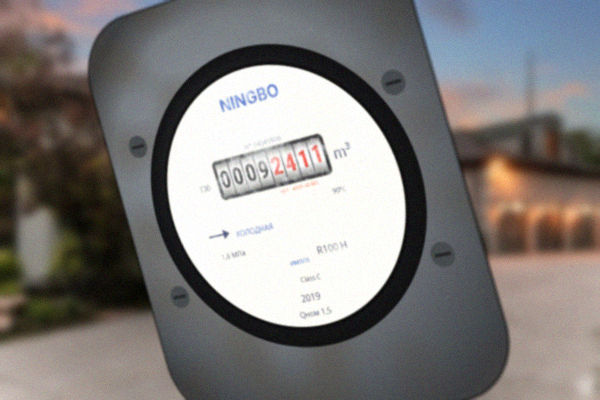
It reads 9.2411; m³
